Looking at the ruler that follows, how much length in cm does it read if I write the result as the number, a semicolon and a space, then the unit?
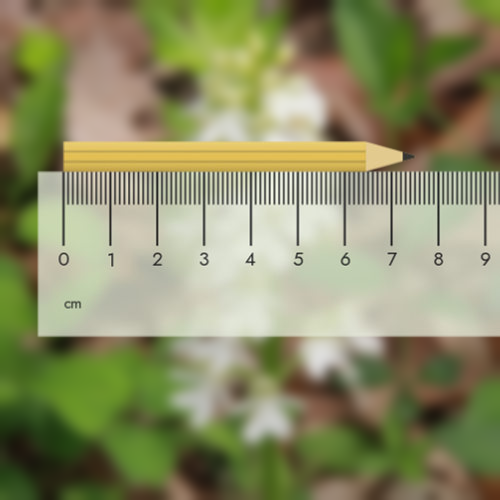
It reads 7.5; cm
